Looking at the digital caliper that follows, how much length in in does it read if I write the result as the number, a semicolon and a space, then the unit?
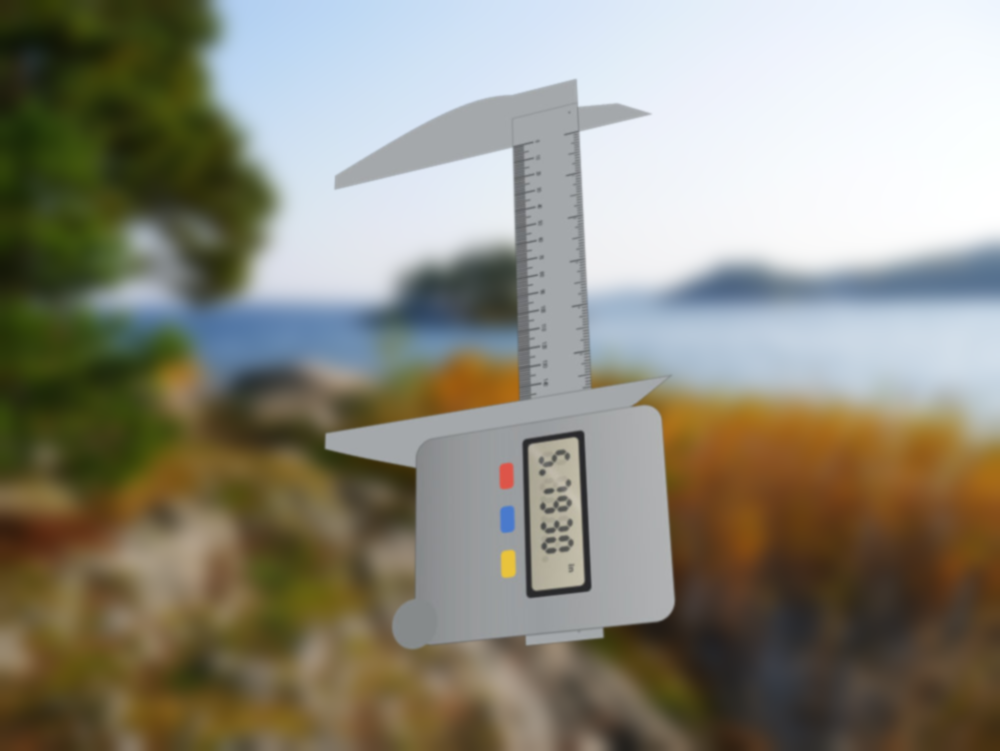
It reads 5.7930; in
